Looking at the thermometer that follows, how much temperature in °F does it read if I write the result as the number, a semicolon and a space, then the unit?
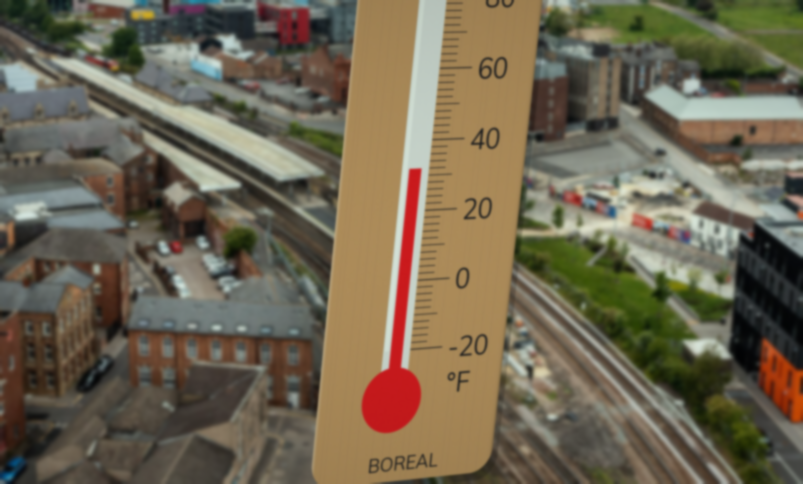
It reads 32; °F
